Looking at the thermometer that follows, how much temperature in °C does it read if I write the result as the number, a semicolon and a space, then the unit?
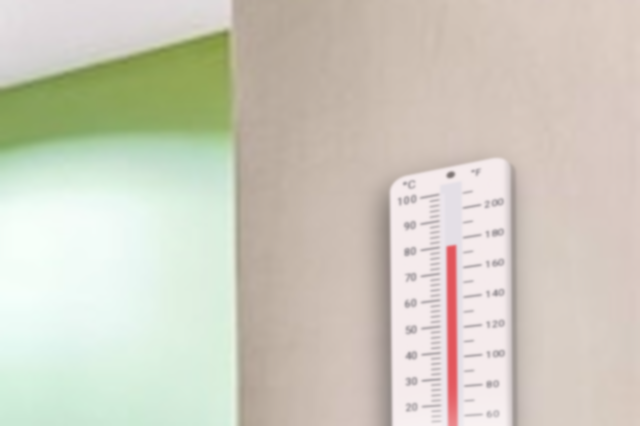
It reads 80; °C
